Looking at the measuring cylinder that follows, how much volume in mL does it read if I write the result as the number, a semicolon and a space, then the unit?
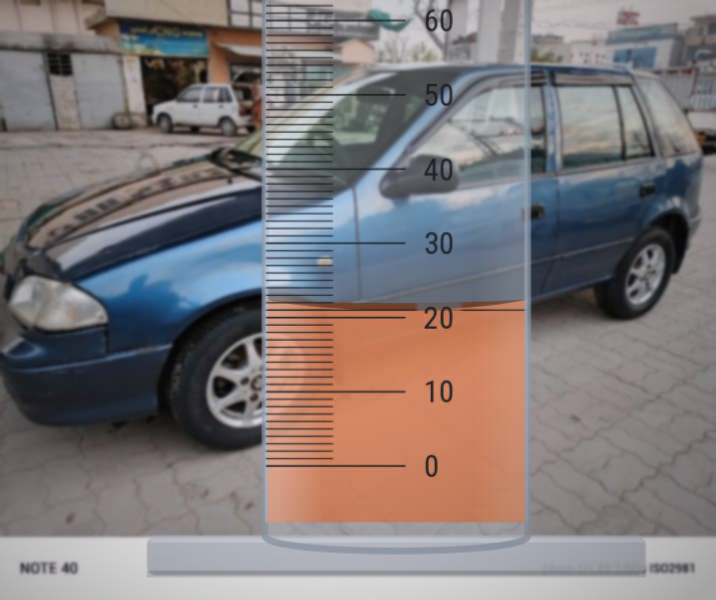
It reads 21; mL
